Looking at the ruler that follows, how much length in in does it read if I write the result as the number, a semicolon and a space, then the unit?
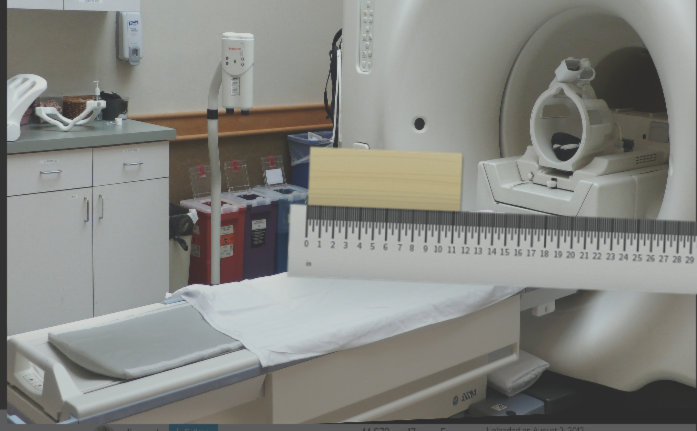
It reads 11.5; in
